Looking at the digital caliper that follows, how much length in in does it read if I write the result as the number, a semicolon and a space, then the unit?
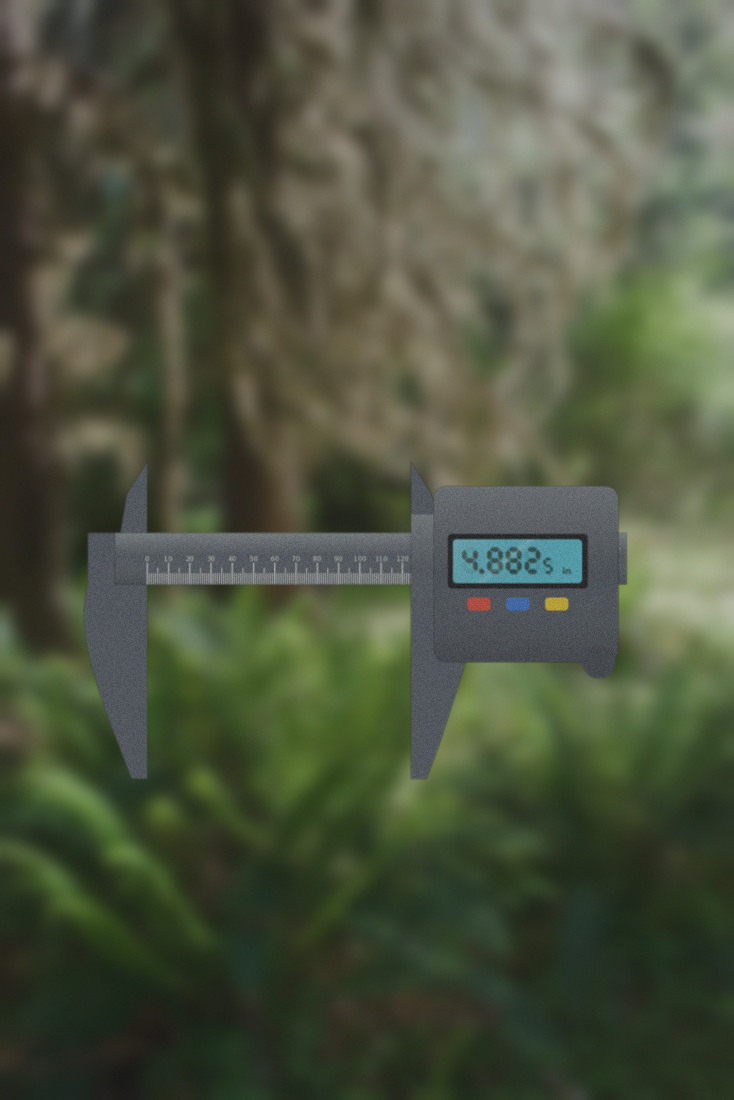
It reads 4.8825; in
